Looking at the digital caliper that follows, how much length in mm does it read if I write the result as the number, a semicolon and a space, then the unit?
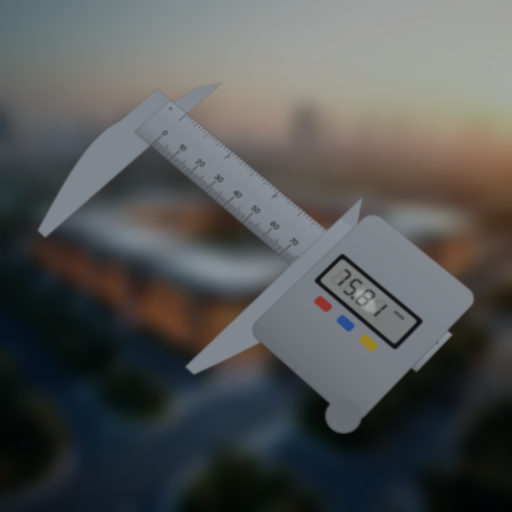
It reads 75.81; mm
